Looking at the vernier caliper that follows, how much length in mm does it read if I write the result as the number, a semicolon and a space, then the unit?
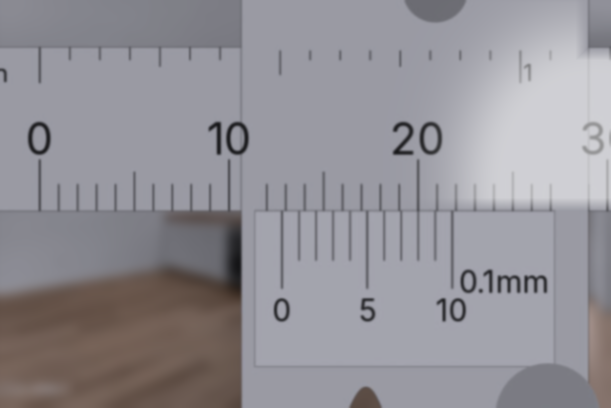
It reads 12.8; mm
